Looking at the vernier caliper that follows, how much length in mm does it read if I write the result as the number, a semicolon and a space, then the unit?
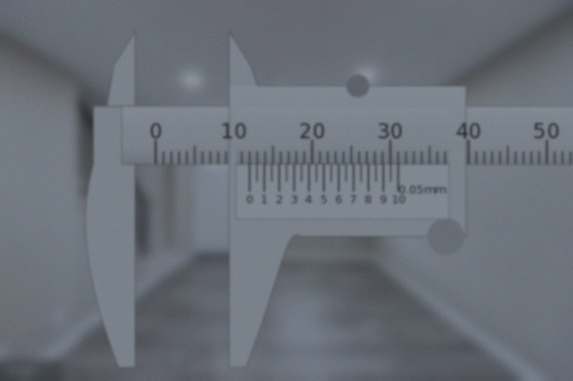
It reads 12.0; mm
